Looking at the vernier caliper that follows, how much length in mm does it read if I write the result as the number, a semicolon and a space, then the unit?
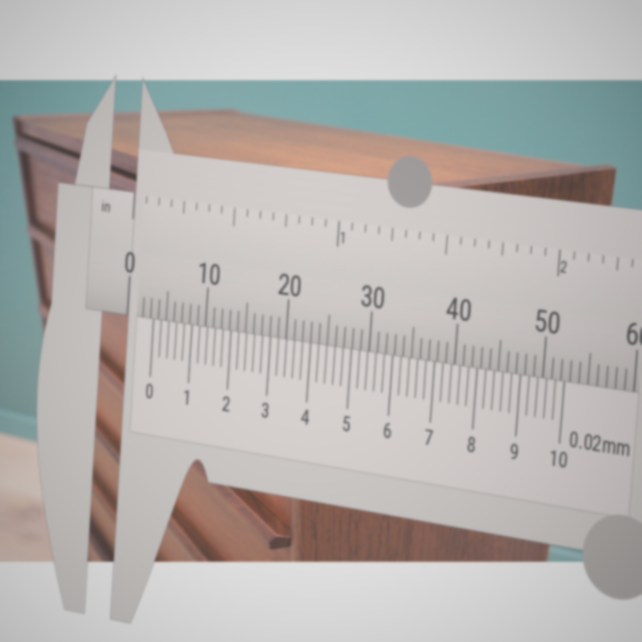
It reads 3.4; mm
